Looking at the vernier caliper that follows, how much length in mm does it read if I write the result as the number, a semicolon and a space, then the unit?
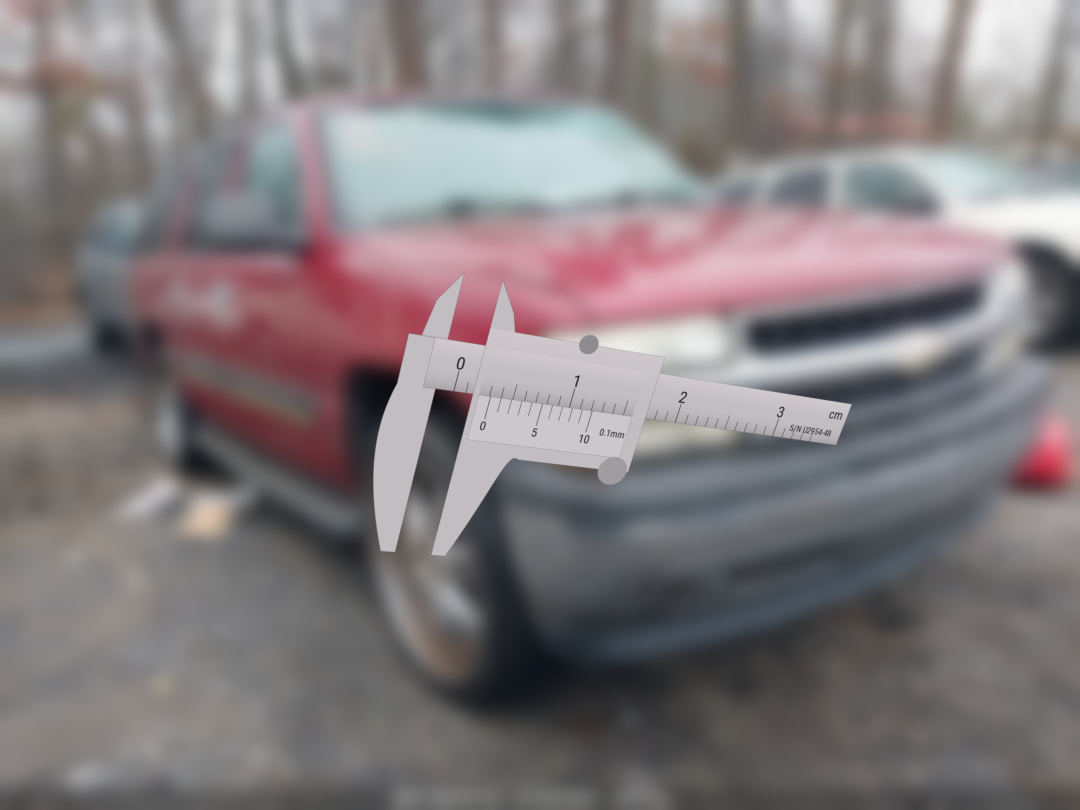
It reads 3.1; mm
